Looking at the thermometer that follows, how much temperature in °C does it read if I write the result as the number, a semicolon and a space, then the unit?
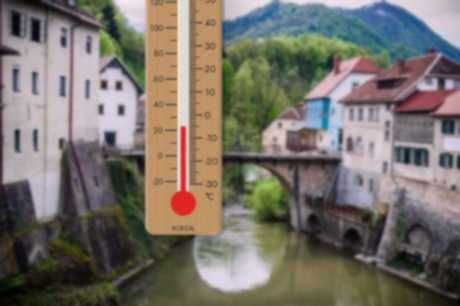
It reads -5; °C
